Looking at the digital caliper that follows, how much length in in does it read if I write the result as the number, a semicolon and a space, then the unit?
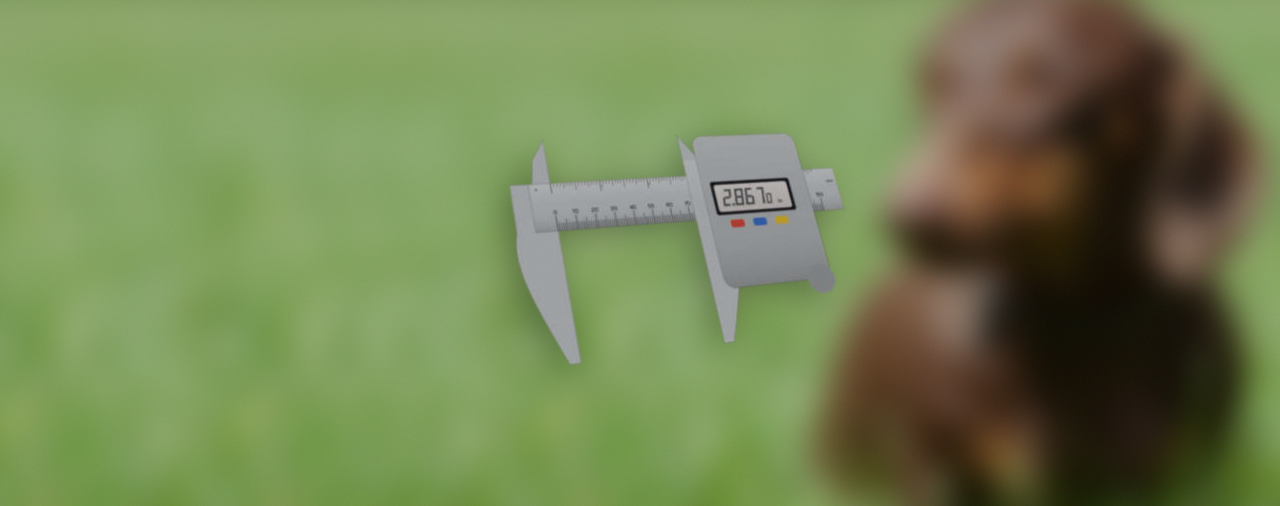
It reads 2.8670; in
